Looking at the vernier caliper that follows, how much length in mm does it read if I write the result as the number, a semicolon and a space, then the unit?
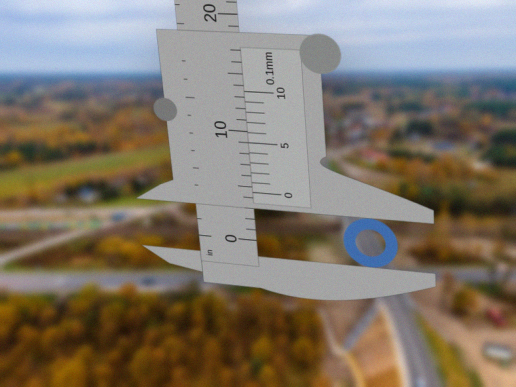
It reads 4.5; mm
